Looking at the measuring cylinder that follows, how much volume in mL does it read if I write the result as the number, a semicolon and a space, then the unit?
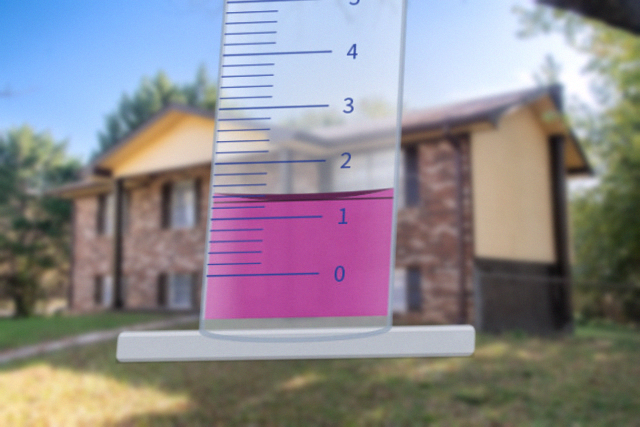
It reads 1.3; mL
